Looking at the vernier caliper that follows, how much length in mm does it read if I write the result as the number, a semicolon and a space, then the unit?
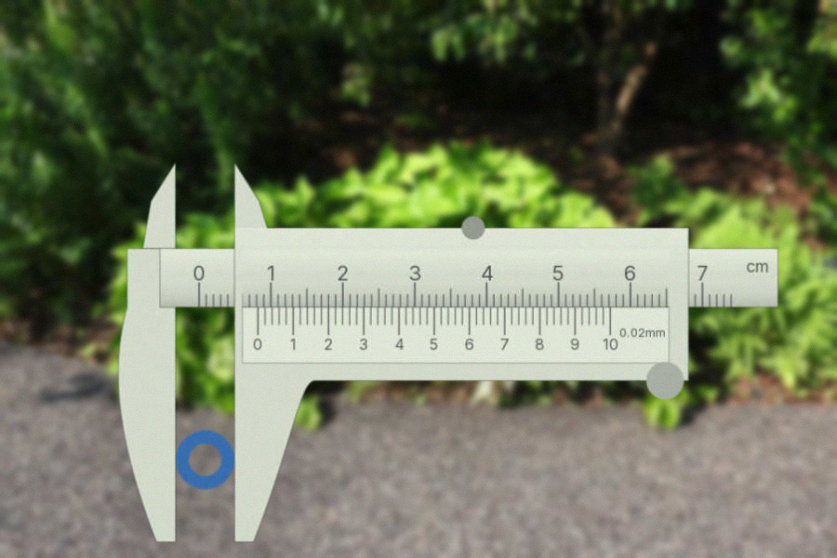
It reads 8.2; mm
